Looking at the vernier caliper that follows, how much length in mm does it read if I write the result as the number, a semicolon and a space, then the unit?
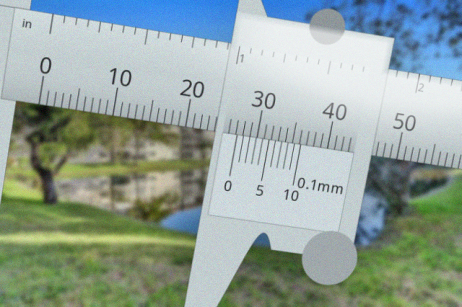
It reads 27.2; mm
